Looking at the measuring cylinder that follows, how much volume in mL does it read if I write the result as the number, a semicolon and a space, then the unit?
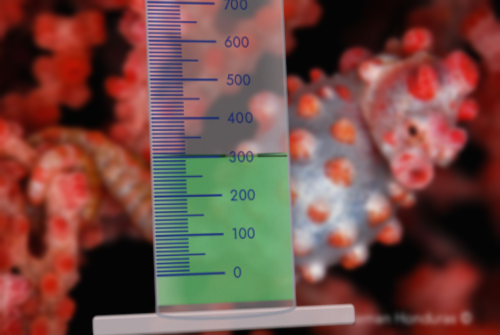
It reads 300; mL
